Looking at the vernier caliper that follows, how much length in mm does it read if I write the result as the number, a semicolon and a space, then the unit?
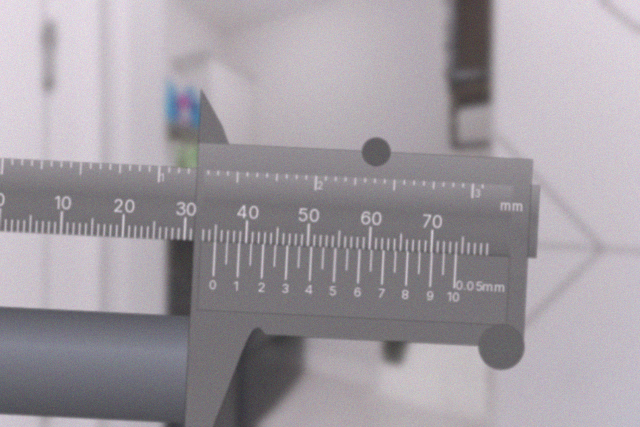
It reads 35.0; mm
